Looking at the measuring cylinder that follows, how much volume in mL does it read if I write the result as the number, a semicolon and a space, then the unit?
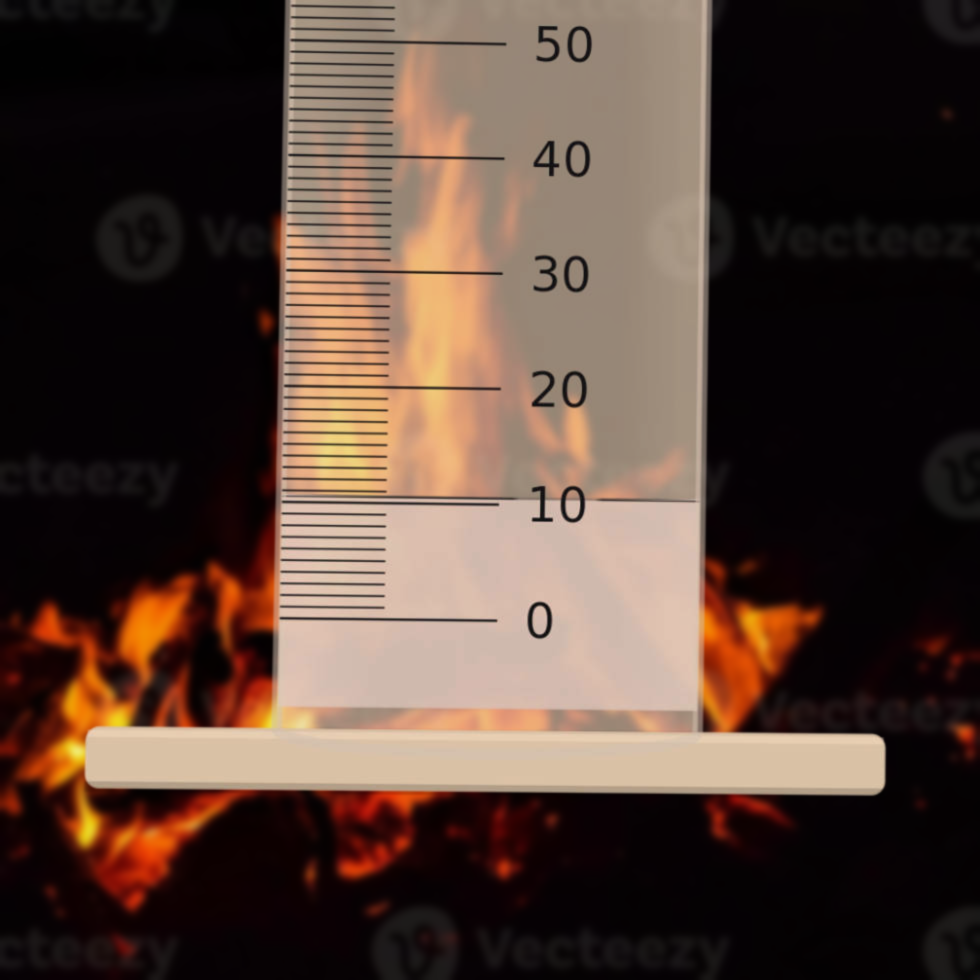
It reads 10.5; mL
